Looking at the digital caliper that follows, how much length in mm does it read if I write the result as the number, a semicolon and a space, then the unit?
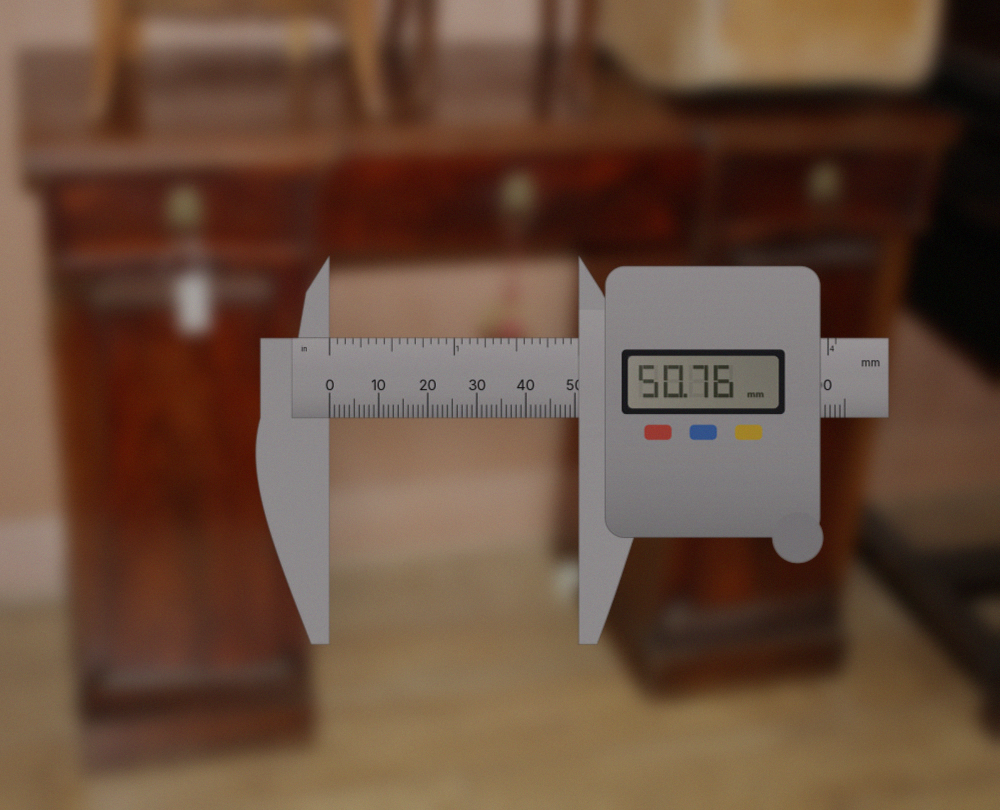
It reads 50.76; mm
